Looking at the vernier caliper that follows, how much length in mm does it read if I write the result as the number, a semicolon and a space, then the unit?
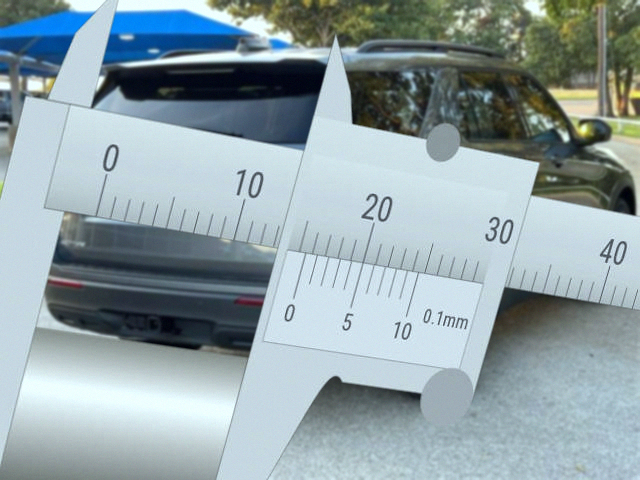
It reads 15.5; mm
